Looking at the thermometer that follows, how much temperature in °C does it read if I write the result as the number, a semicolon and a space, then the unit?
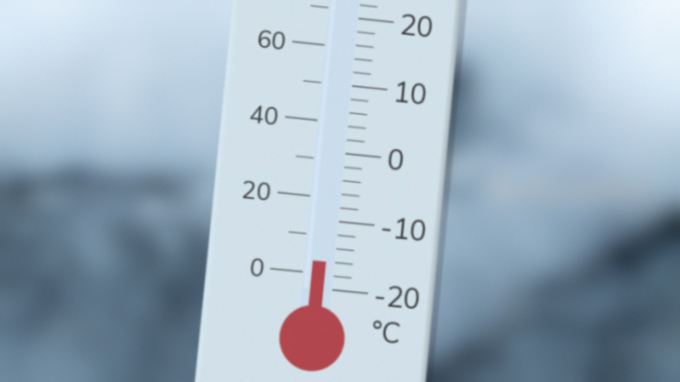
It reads -16; °C
